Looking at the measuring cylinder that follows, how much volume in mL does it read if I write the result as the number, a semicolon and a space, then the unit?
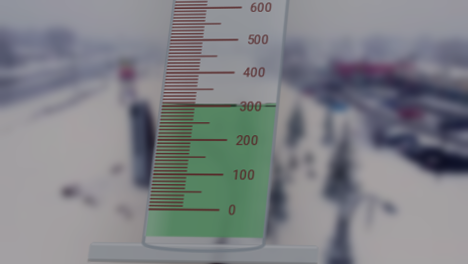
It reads 300; mL
